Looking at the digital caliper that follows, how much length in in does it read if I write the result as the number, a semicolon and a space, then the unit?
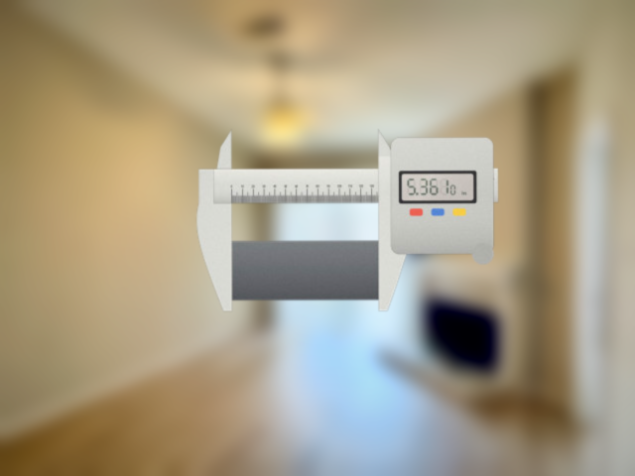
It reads 5.3610; in
